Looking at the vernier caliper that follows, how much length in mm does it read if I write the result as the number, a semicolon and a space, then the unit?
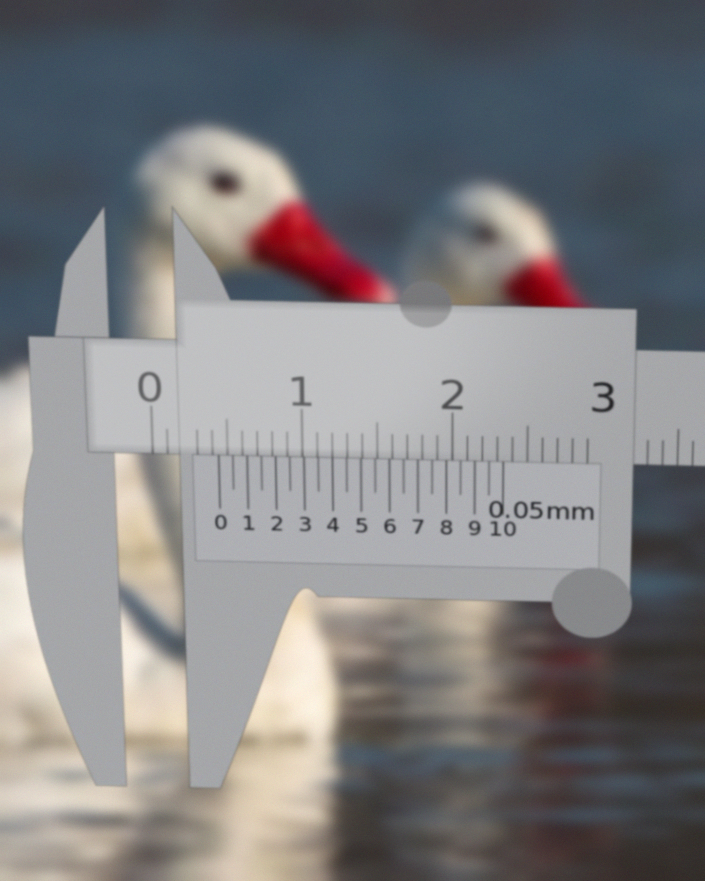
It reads 4.4; mm
